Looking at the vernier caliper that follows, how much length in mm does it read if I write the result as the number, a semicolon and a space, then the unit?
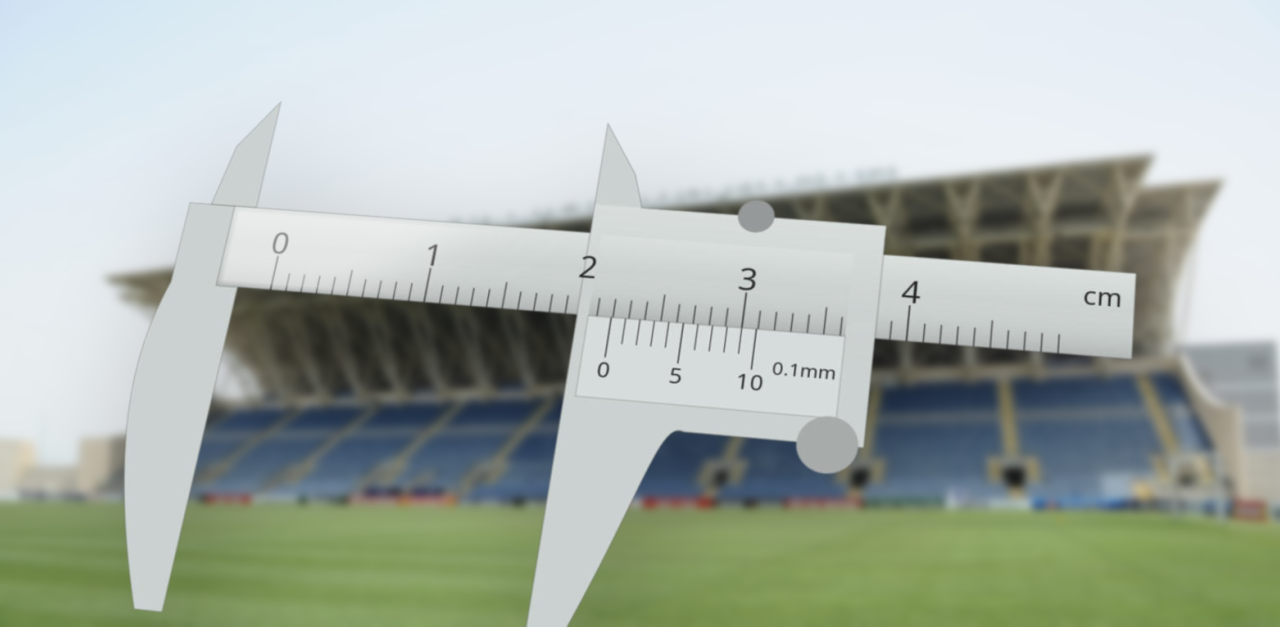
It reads 21.9; mm
